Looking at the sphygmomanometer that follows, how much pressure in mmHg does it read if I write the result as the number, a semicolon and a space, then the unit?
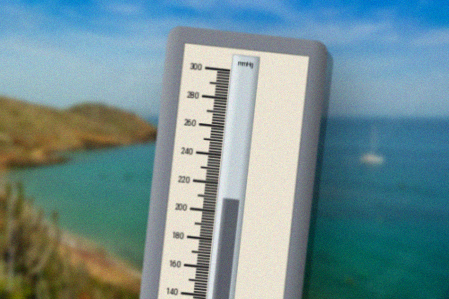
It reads 210; mmHg
